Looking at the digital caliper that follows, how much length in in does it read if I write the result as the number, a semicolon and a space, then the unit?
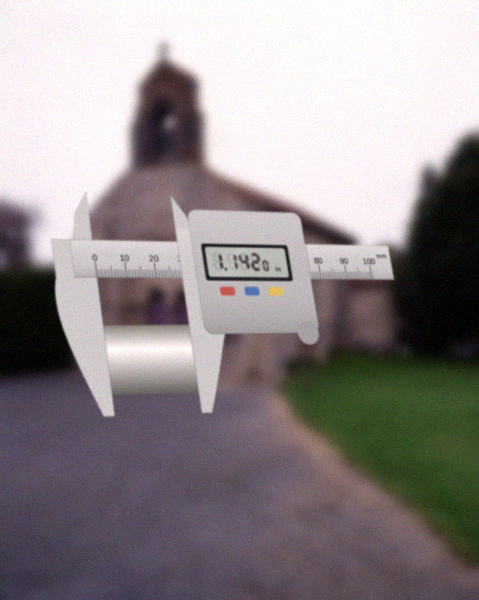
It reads 1.1420; in
